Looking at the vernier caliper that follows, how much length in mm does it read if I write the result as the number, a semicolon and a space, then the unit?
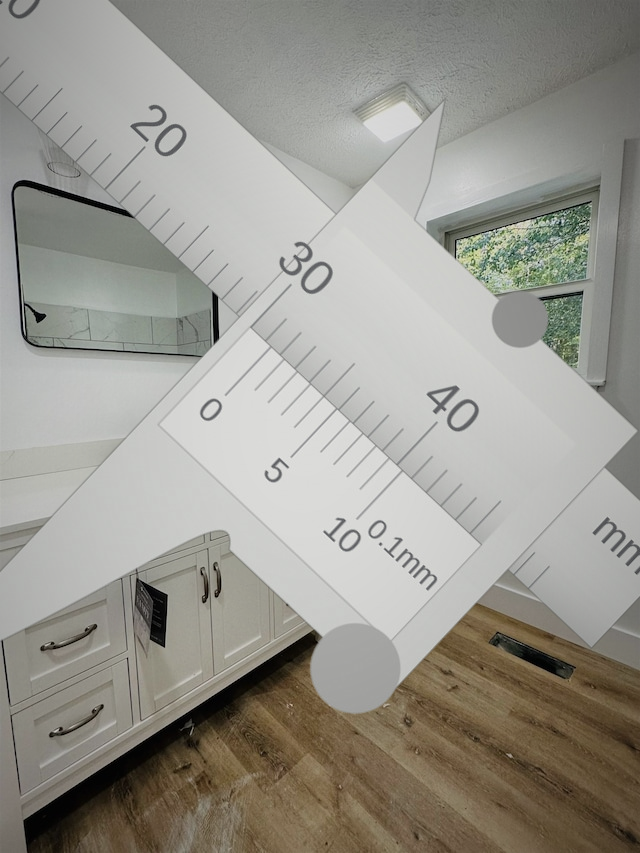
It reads 31.4; mm
